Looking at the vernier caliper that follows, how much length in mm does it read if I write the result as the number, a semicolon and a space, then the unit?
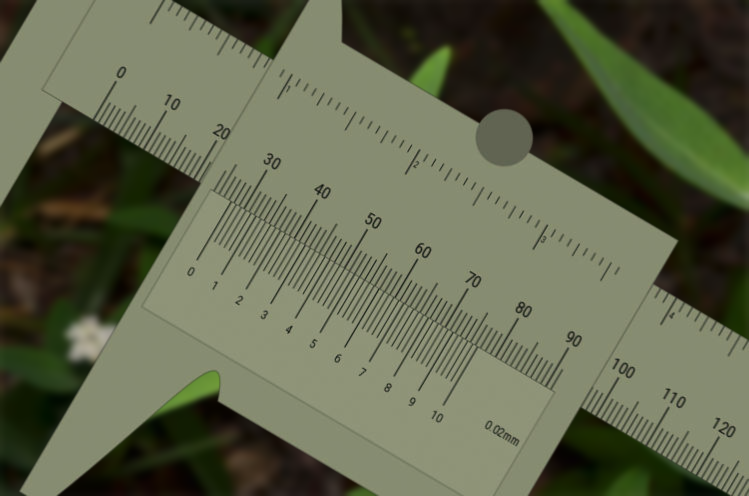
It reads 27.5; mm
